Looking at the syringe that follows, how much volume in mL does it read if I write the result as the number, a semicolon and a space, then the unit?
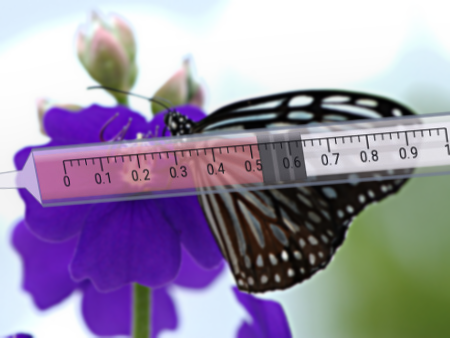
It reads 0.52; mL
